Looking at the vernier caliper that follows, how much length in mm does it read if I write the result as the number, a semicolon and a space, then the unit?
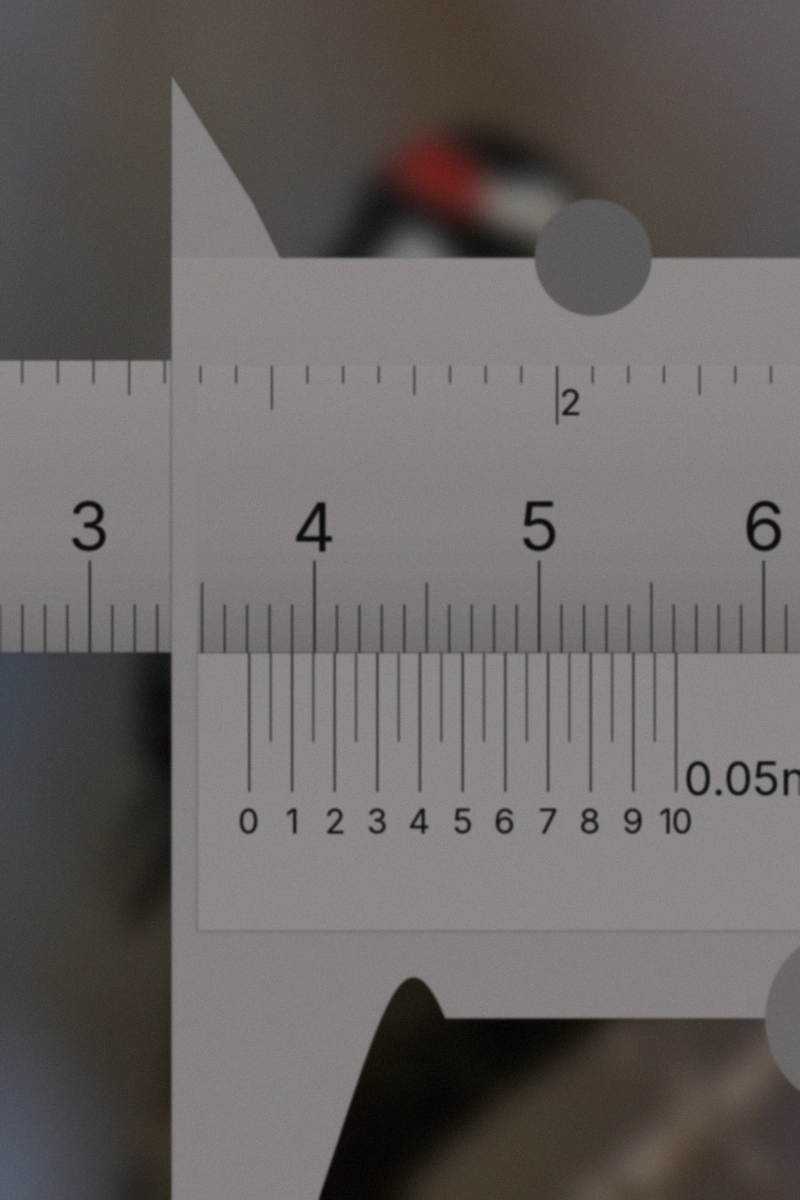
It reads 37.1; mm
